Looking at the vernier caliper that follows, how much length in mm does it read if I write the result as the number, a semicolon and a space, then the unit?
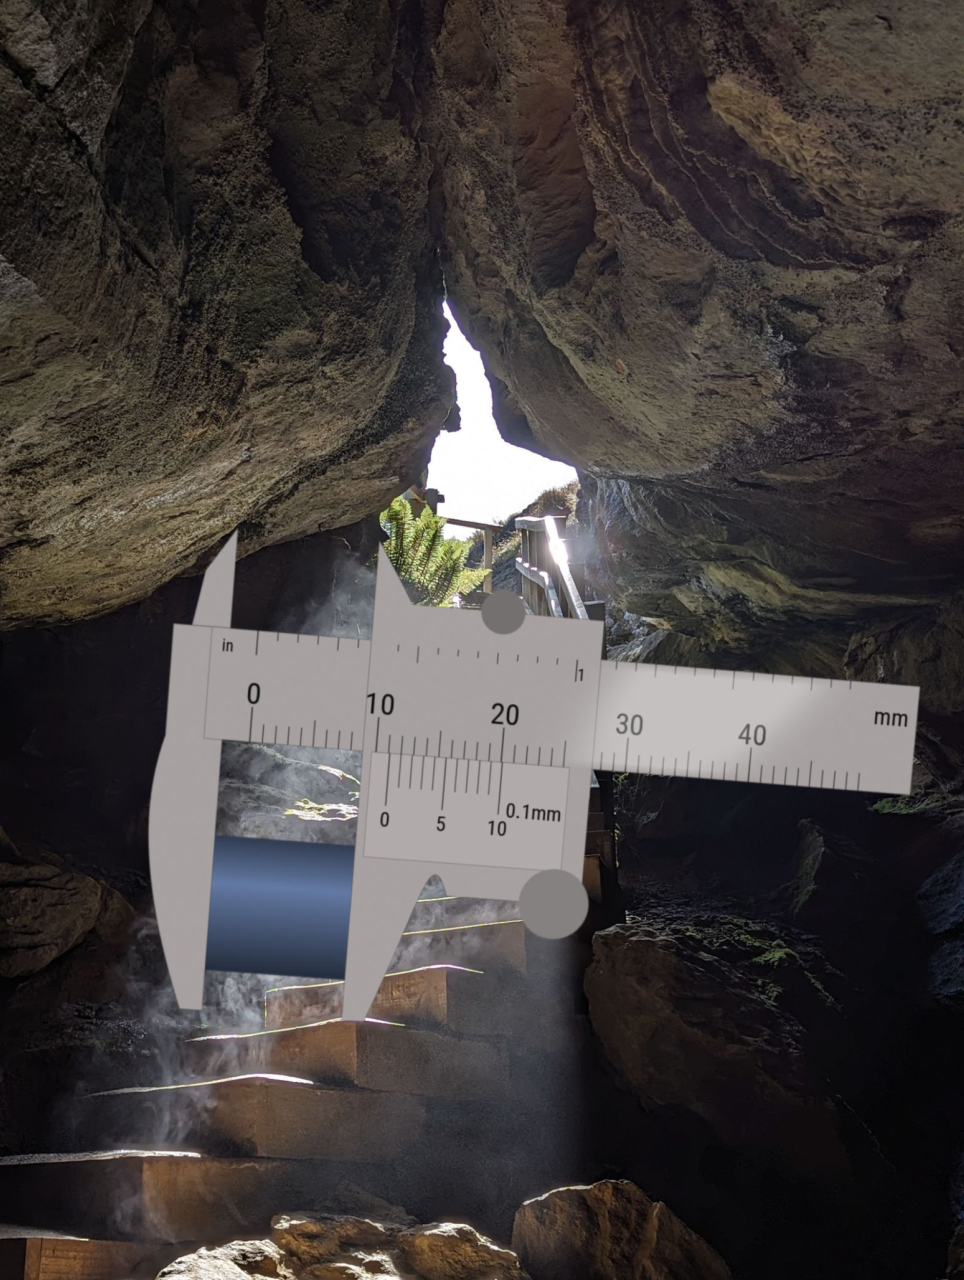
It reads 11.1; mm
